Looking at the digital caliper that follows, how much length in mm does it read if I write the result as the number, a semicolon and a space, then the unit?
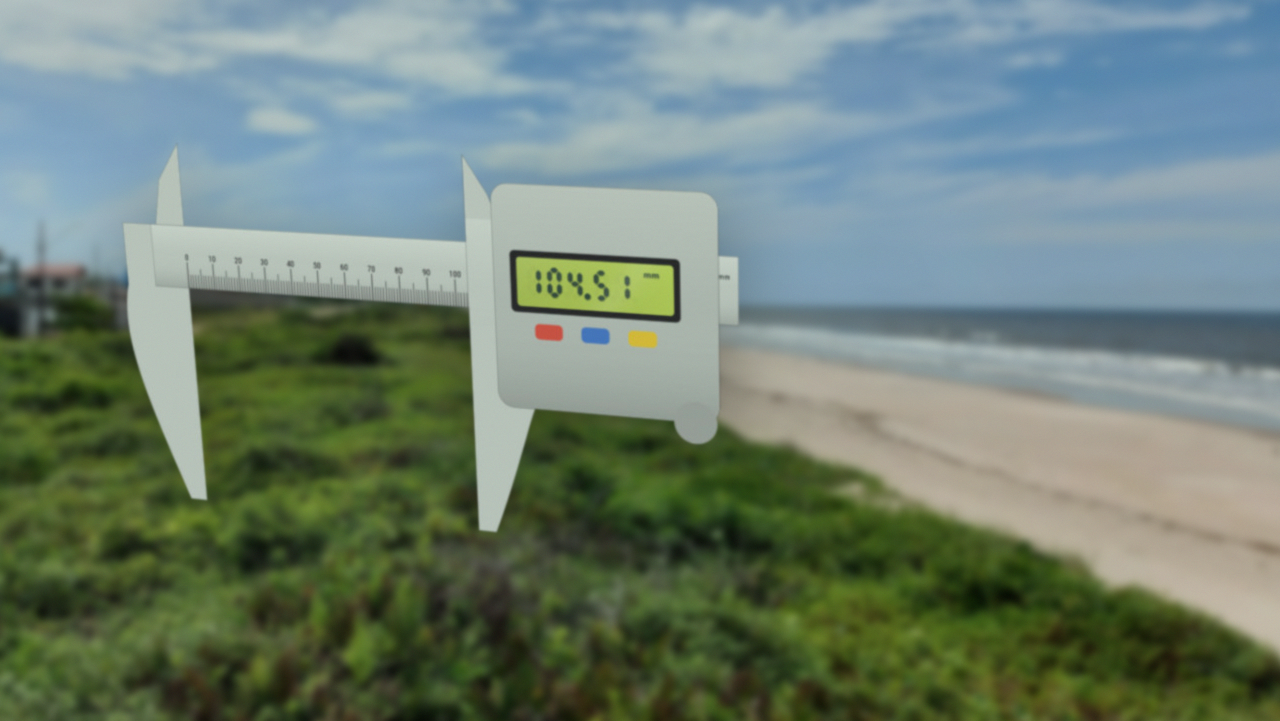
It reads 104.51; mm
